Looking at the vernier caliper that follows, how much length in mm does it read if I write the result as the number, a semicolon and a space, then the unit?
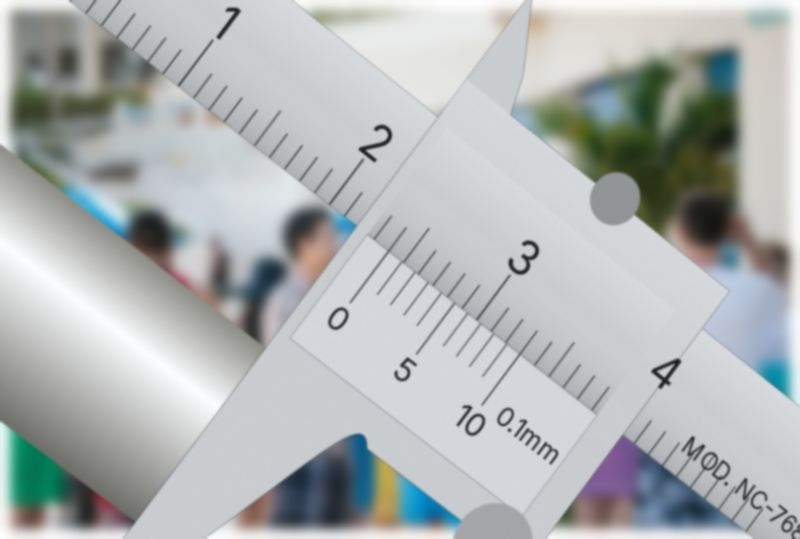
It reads 24.0; mm
